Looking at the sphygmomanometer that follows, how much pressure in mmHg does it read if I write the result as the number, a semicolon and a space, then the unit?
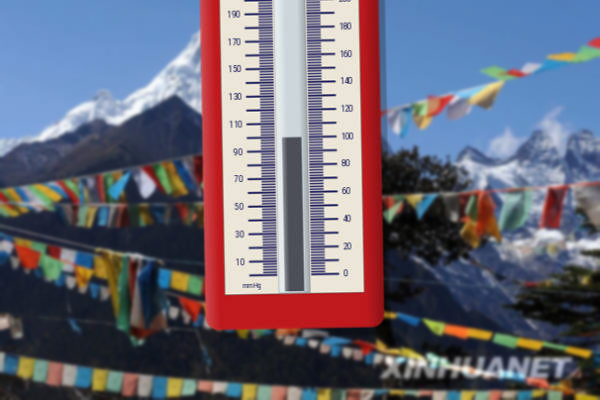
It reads 100; mmHg
